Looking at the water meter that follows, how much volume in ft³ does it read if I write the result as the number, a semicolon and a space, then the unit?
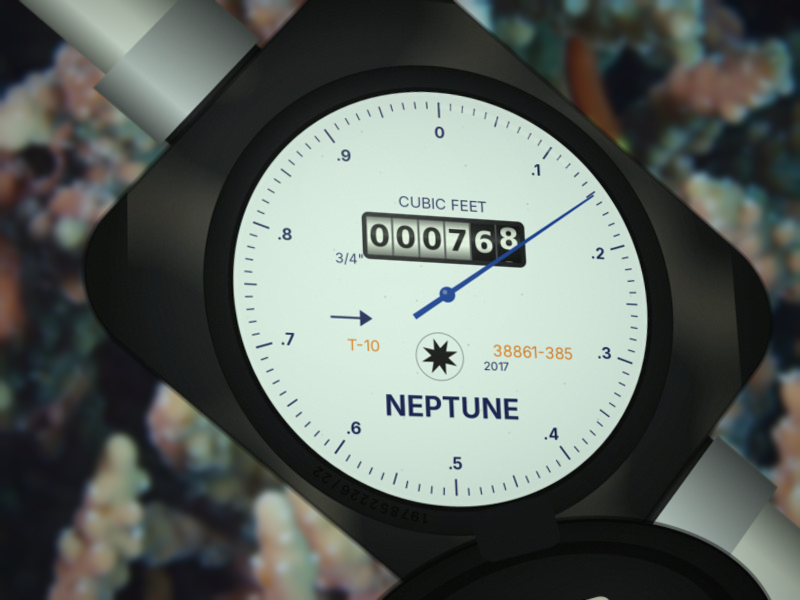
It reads 768.15; ft³
